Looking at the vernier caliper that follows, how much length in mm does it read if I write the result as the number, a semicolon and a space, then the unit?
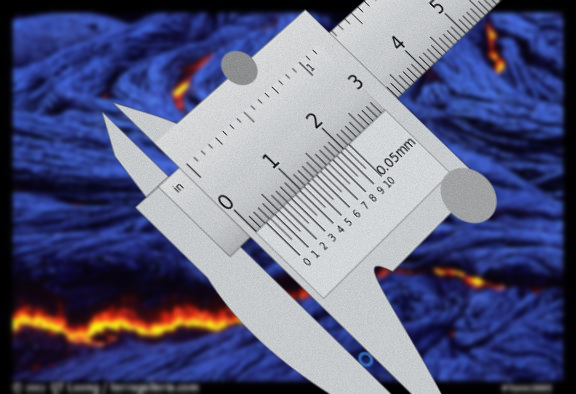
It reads 2.2; mm
